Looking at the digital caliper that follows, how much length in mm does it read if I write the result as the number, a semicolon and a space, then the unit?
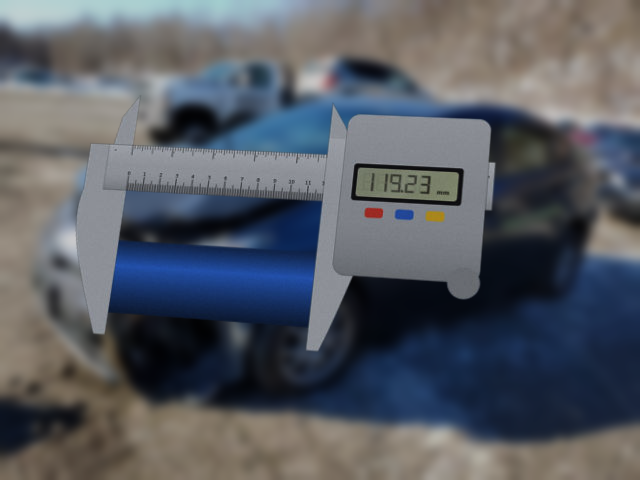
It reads 119.23; mm
